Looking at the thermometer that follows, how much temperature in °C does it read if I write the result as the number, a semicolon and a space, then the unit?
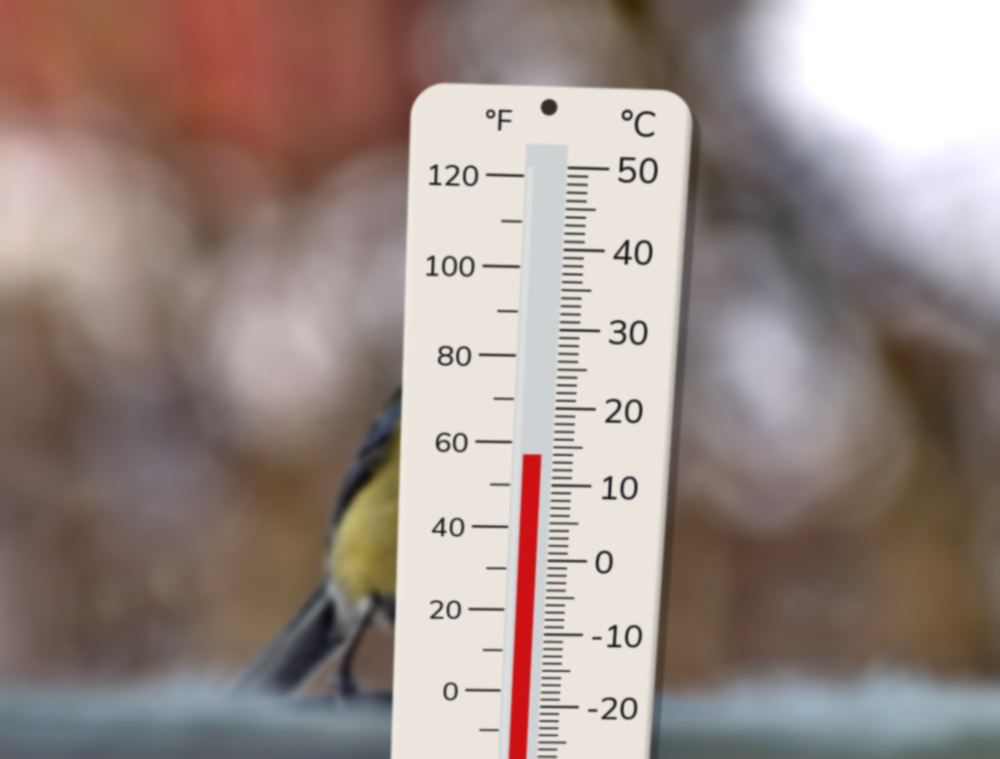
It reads 14; °C
